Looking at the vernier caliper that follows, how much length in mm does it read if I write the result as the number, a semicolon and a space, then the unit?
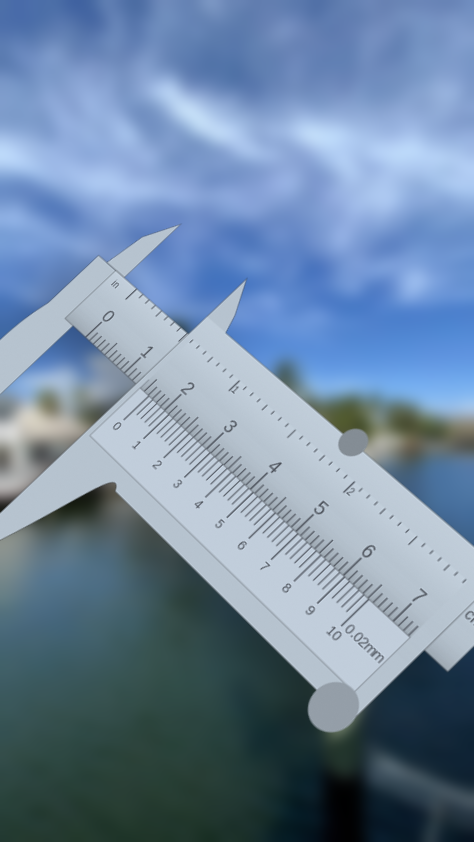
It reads 16.2; mm
